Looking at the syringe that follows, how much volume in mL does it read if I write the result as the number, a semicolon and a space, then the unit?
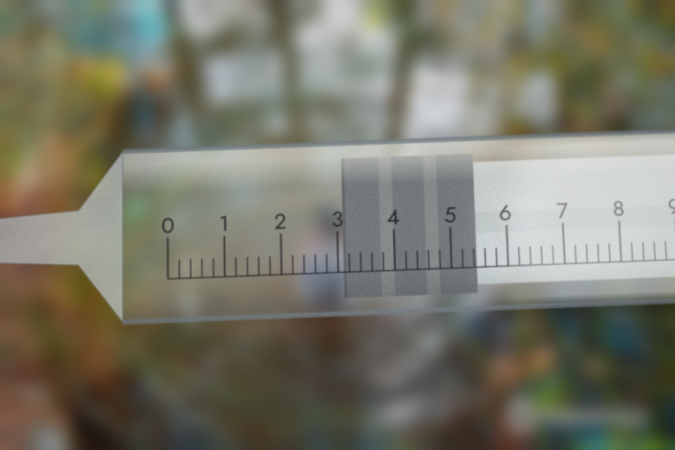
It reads 3.1; mL
